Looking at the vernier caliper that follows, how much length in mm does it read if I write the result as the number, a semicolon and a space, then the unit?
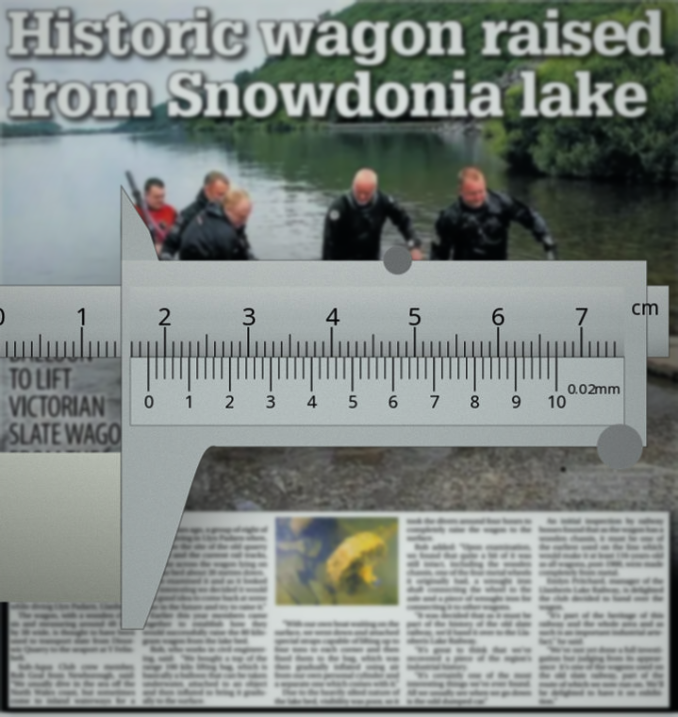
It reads 18.0; mm
